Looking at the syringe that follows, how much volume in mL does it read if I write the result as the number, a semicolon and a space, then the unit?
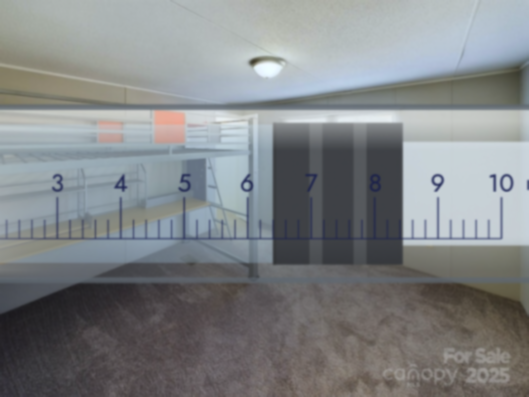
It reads 6.4; mL
